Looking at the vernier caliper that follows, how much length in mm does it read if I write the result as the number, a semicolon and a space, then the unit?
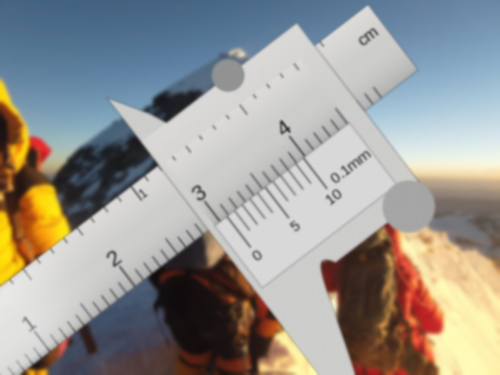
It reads 30.8; mm
